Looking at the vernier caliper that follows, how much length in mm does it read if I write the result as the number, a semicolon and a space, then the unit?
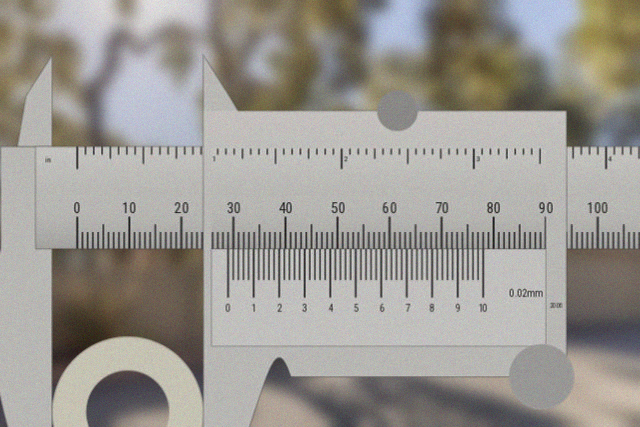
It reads 29.0; mm
